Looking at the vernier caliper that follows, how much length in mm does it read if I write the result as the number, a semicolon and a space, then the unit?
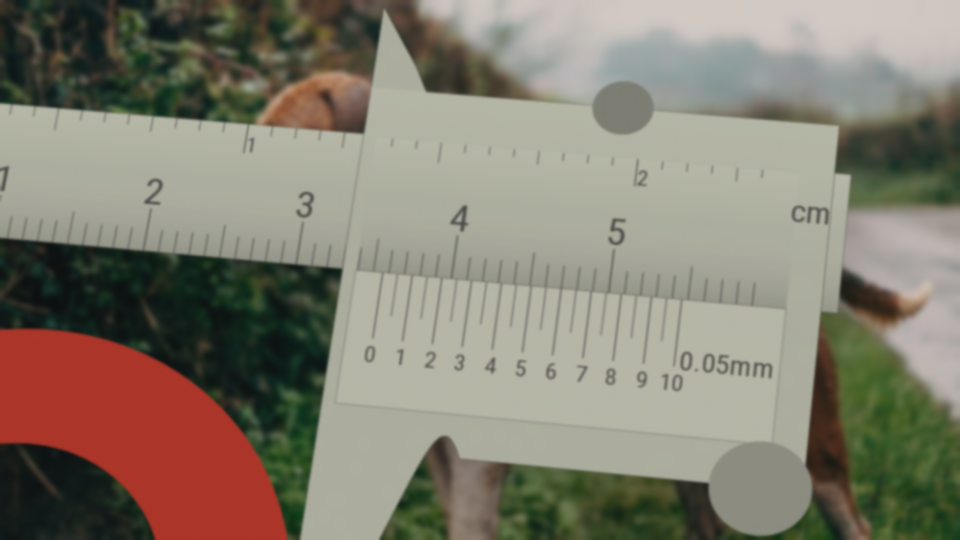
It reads 35.6; mm
